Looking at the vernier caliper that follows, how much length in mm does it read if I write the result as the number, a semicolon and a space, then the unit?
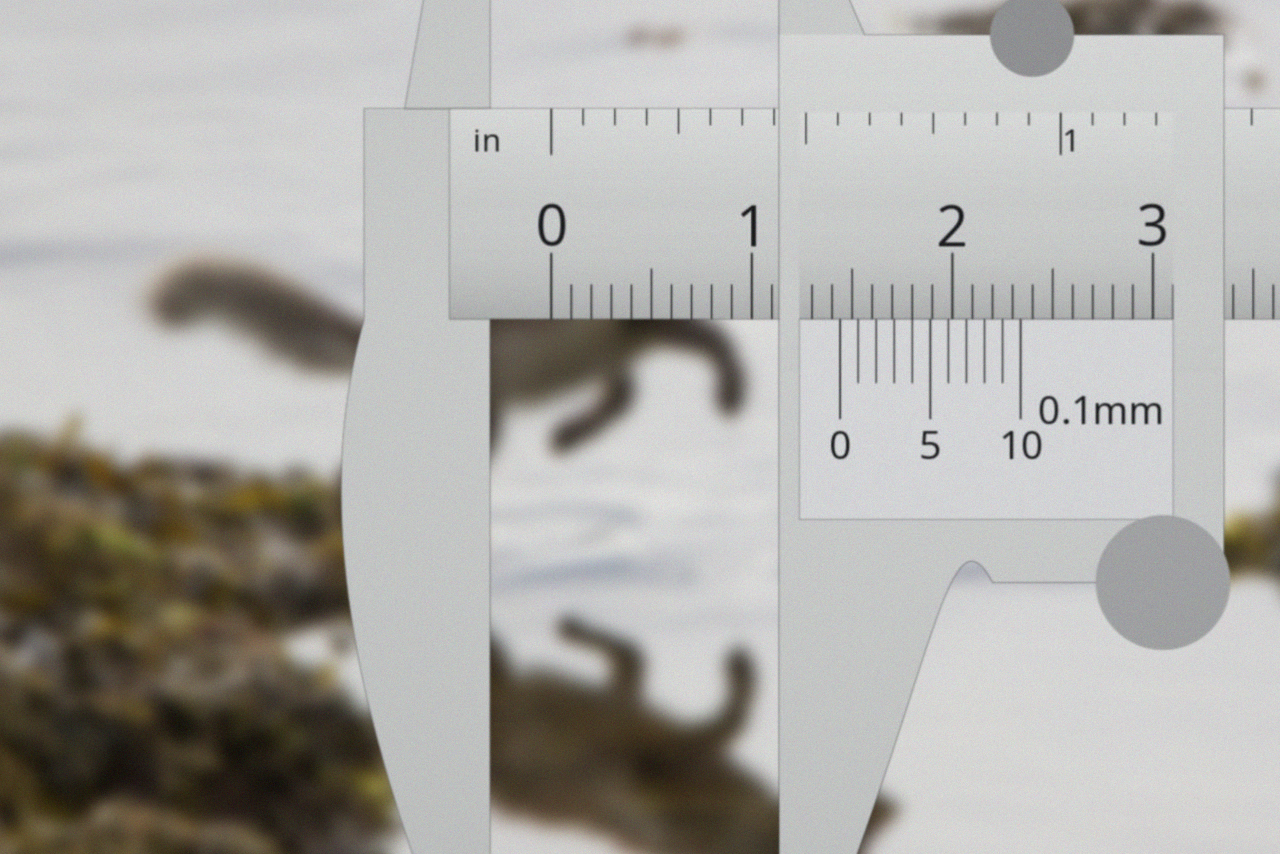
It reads 14.4; mm
